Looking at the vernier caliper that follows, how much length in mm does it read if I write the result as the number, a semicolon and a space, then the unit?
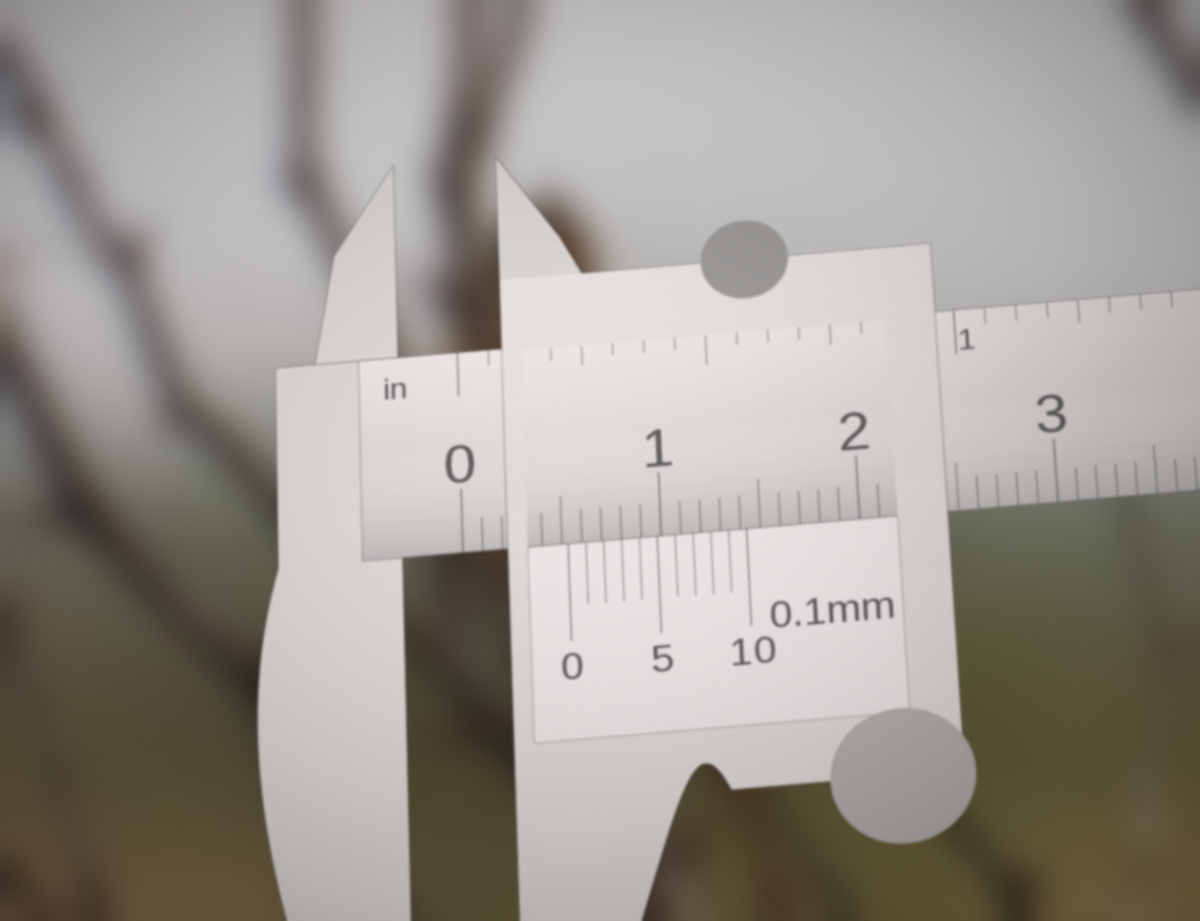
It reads 5.3; mm
